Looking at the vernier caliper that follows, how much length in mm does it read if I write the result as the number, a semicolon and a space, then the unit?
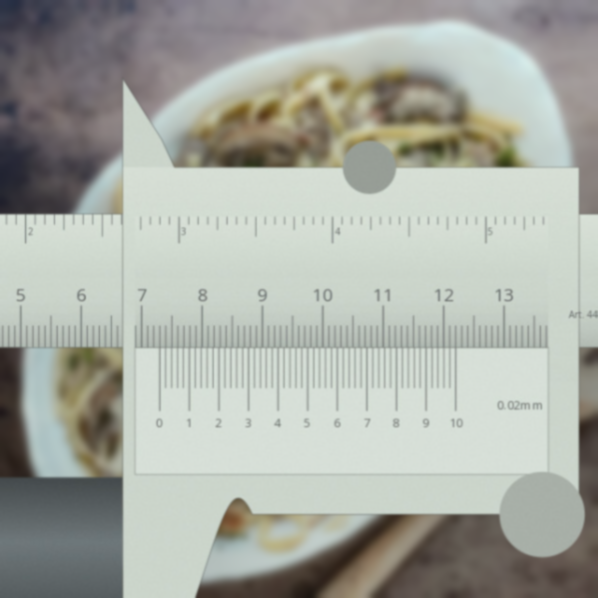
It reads 73.0; mm
